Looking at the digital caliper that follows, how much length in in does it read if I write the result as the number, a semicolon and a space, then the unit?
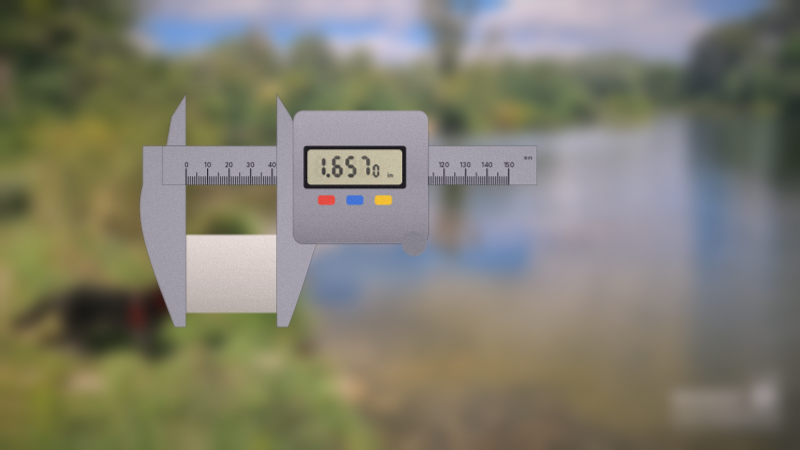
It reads 1.6570; in
